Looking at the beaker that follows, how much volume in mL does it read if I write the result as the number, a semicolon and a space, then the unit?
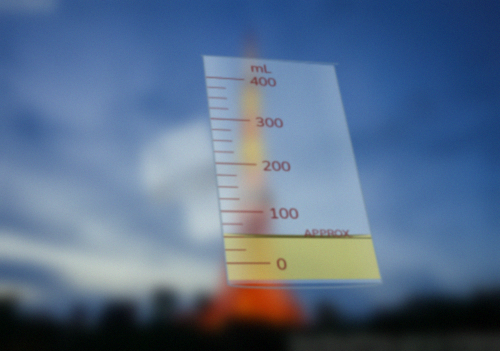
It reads 50; mL
